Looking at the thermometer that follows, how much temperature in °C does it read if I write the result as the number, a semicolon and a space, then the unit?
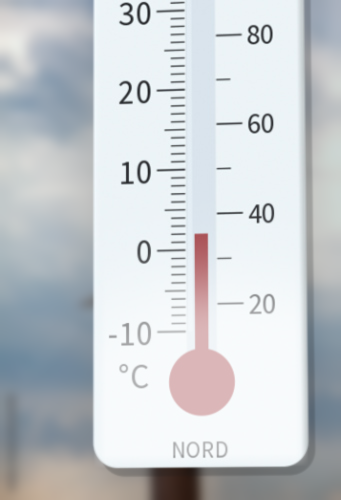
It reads 2; °C
